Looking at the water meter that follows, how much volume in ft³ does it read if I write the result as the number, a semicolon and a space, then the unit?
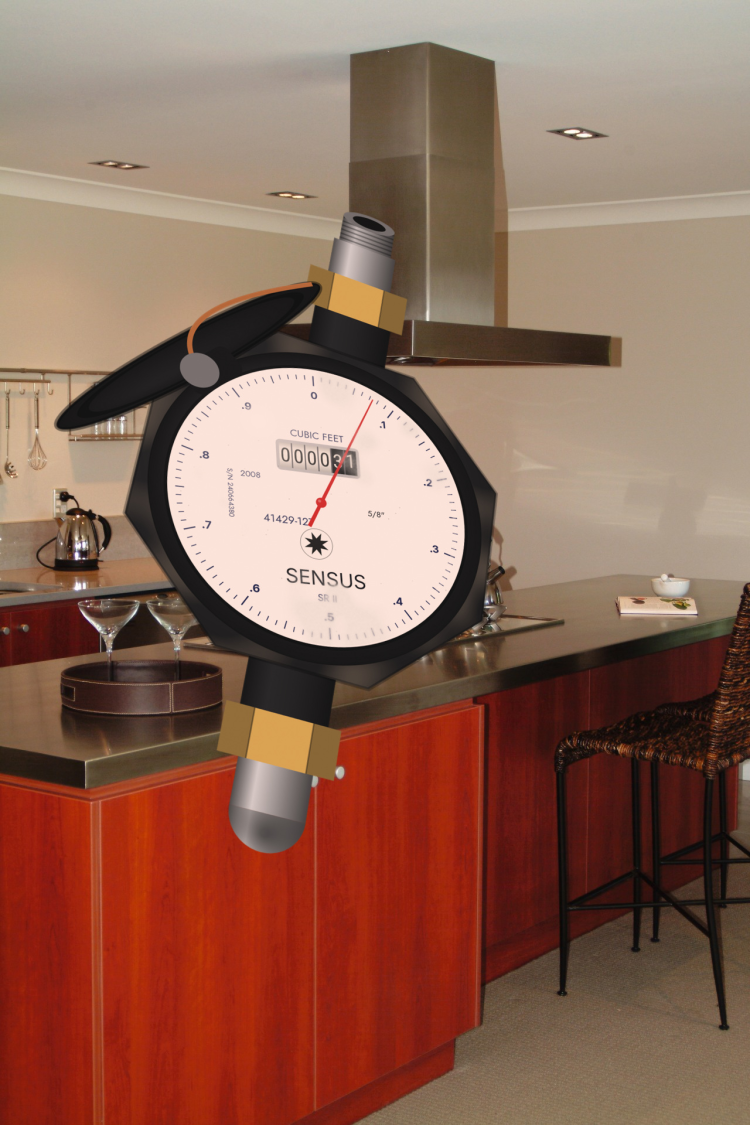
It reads 31.07; ft³
